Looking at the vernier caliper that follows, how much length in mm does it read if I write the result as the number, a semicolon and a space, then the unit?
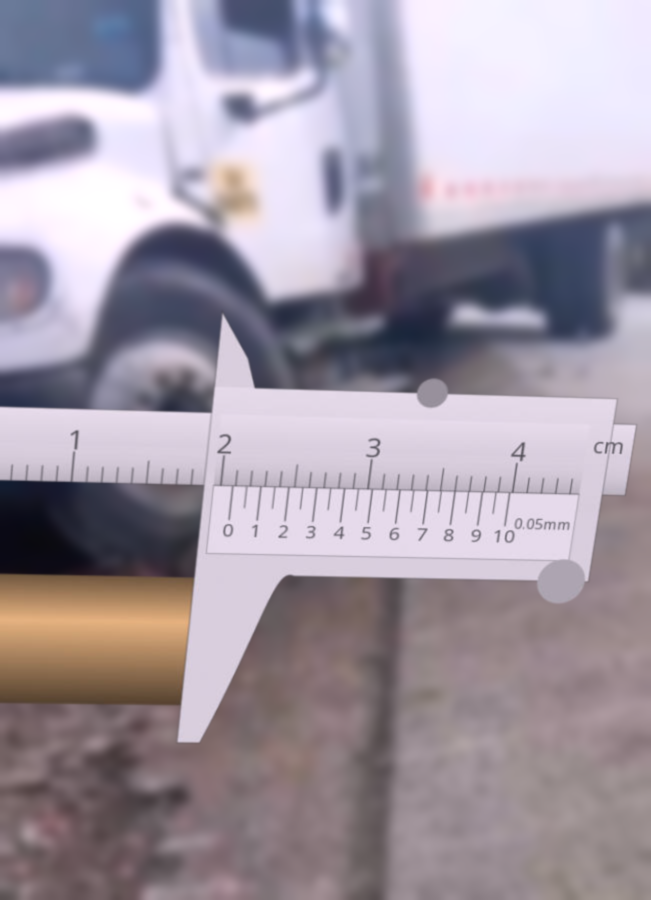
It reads 20.8; mm
